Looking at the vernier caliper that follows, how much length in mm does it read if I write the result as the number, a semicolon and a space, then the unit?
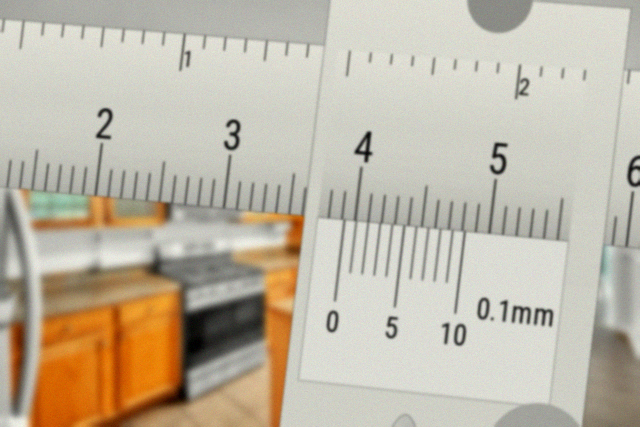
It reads 39.2; mm
